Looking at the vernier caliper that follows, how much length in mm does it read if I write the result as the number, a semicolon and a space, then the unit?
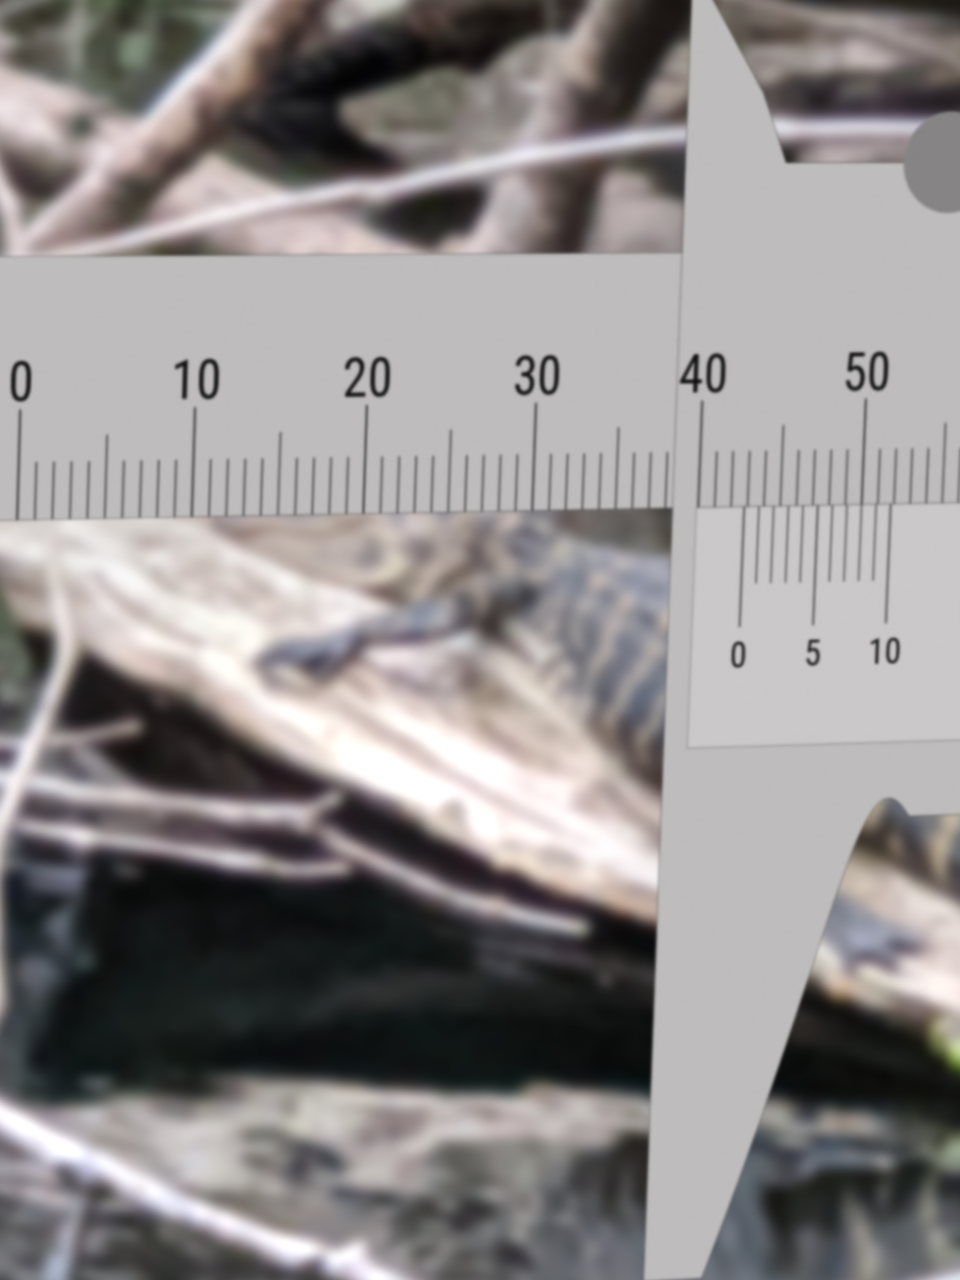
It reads 42.8; mm
